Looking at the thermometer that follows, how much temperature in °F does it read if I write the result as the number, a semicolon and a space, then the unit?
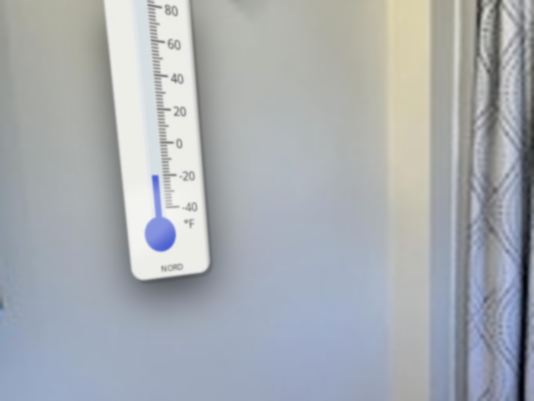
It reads -20; °F
